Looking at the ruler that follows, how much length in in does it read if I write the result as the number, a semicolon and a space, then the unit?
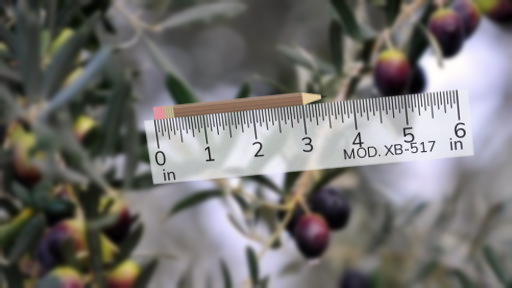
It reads 3.5; in
